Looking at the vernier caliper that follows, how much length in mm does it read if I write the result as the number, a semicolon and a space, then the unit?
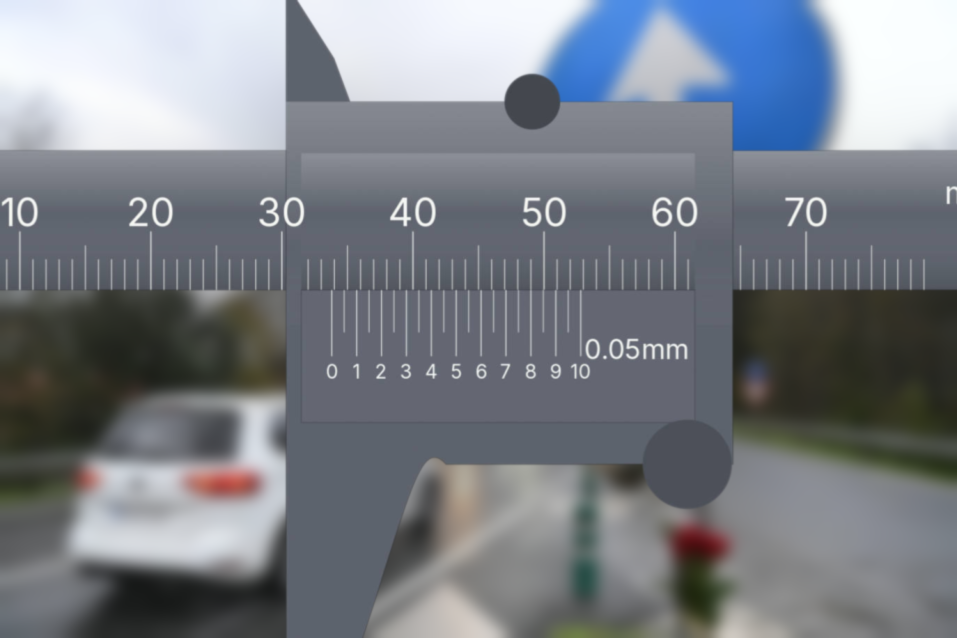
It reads 33.8; mm
